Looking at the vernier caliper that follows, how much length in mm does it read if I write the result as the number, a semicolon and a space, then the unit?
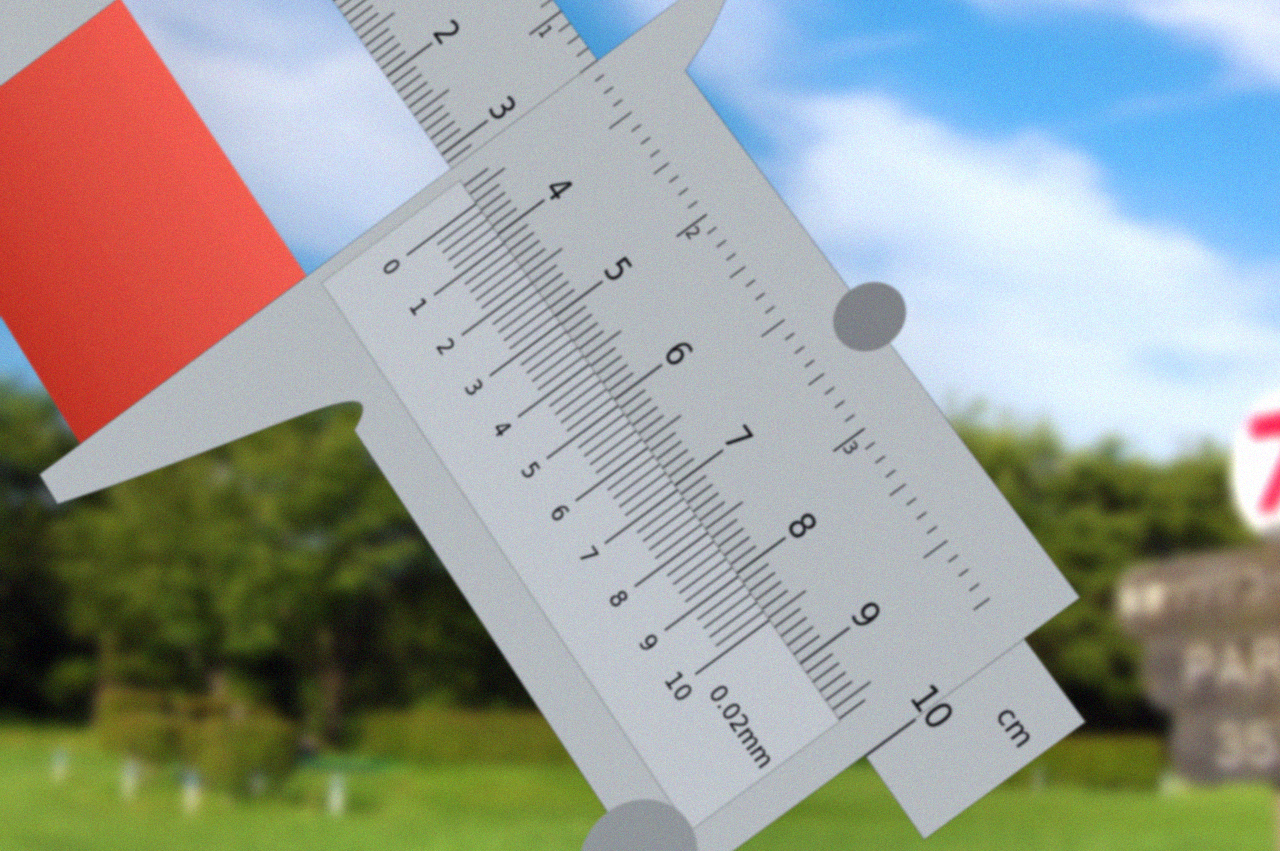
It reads 36.2; mm
